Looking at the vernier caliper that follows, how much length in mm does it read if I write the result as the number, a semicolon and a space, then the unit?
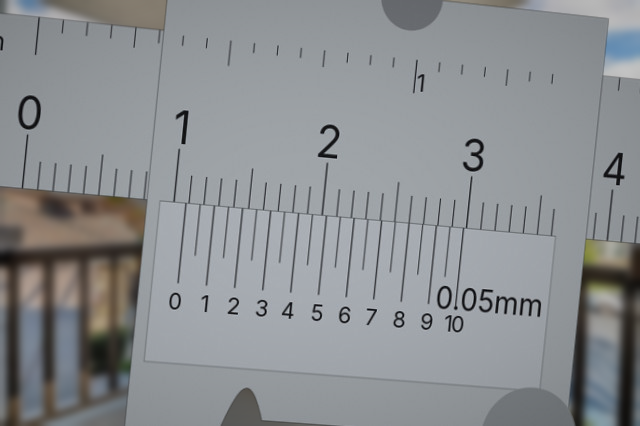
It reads 10.8; mm
